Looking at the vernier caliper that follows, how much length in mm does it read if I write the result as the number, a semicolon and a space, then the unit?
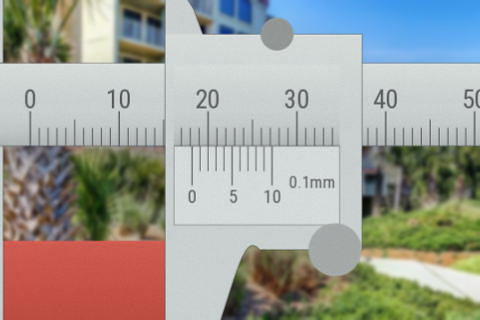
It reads 18.2; mm
